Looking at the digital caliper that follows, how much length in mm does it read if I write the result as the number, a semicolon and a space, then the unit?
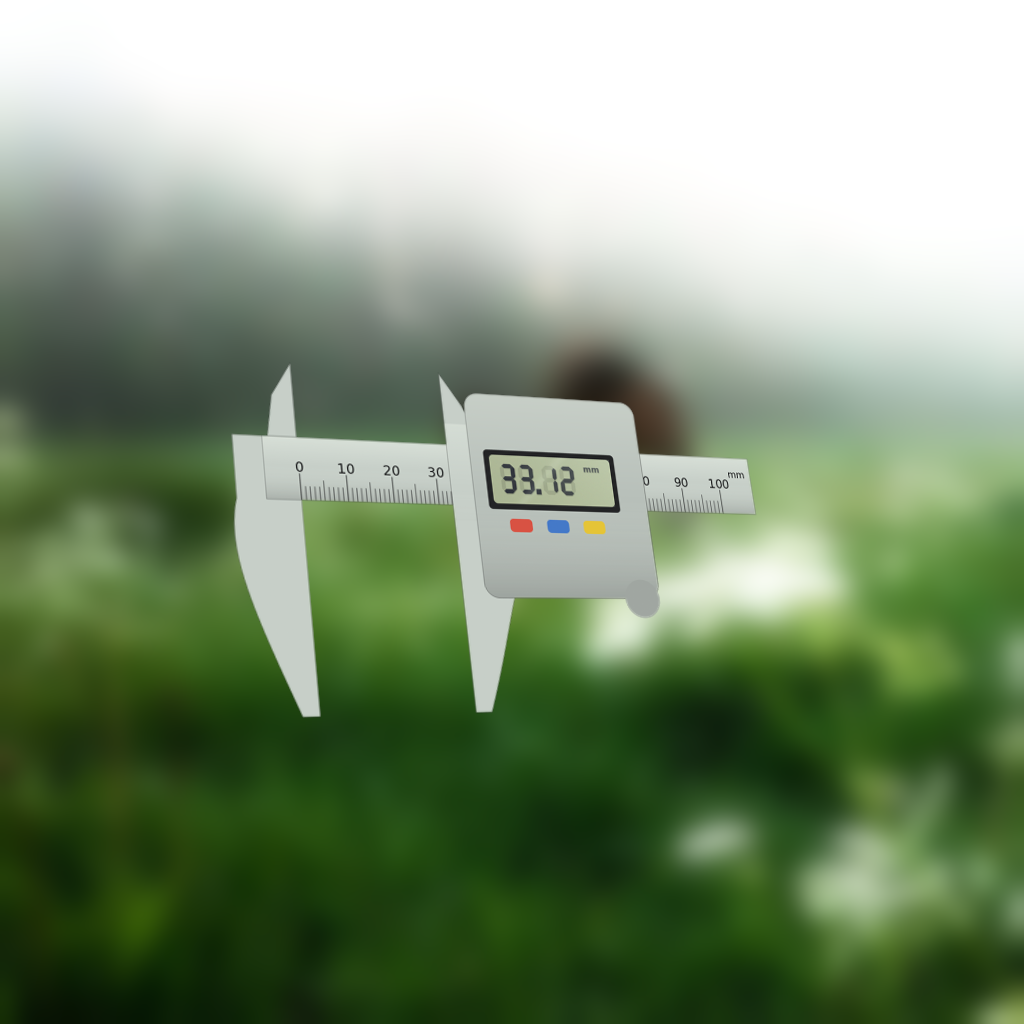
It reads 33.12; mm
